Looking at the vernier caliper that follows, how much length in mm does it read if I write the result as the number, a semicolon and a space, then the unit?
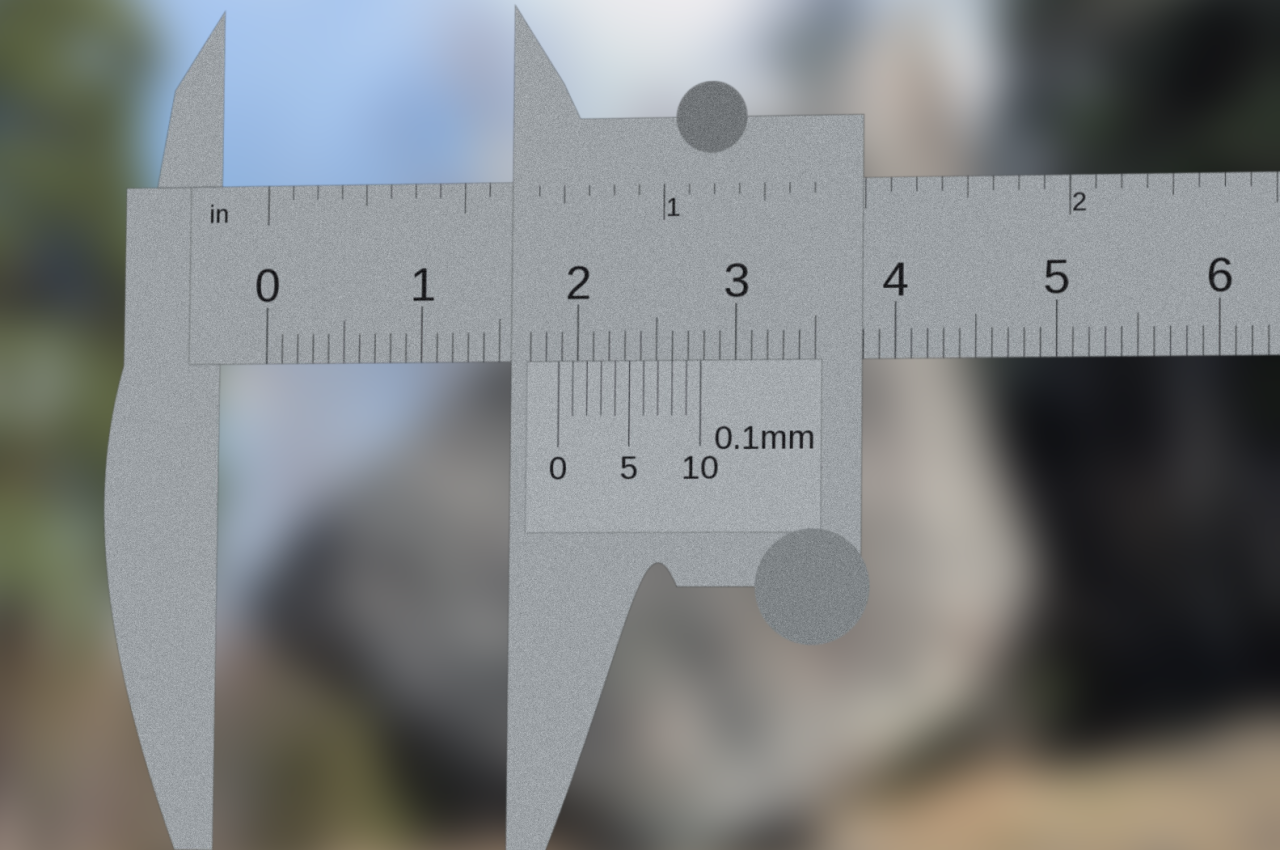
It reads 18.8; mm
